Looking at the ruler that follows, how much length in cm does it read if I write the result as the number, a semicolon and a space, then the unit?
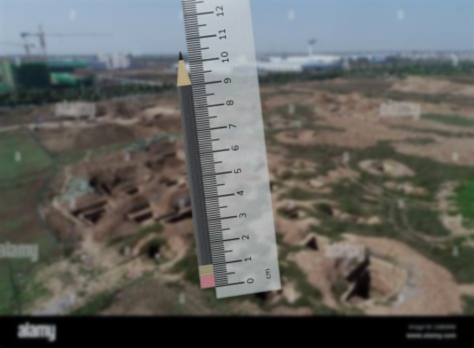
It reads 10.5; cm
